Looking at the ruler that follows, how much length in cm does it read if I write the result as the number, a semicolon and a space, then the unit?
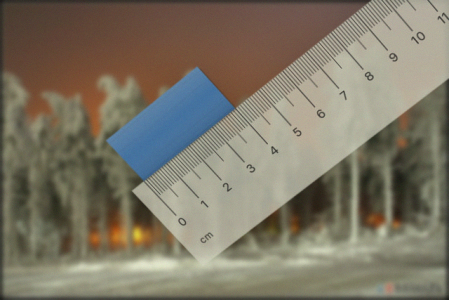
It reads 4; cm
